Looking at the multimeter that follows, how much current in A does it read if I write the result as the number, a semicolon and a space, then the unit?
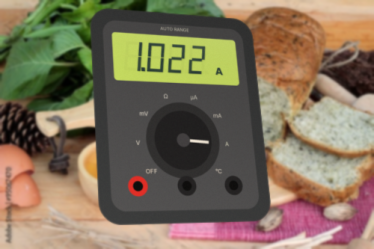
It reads 1.022; A
